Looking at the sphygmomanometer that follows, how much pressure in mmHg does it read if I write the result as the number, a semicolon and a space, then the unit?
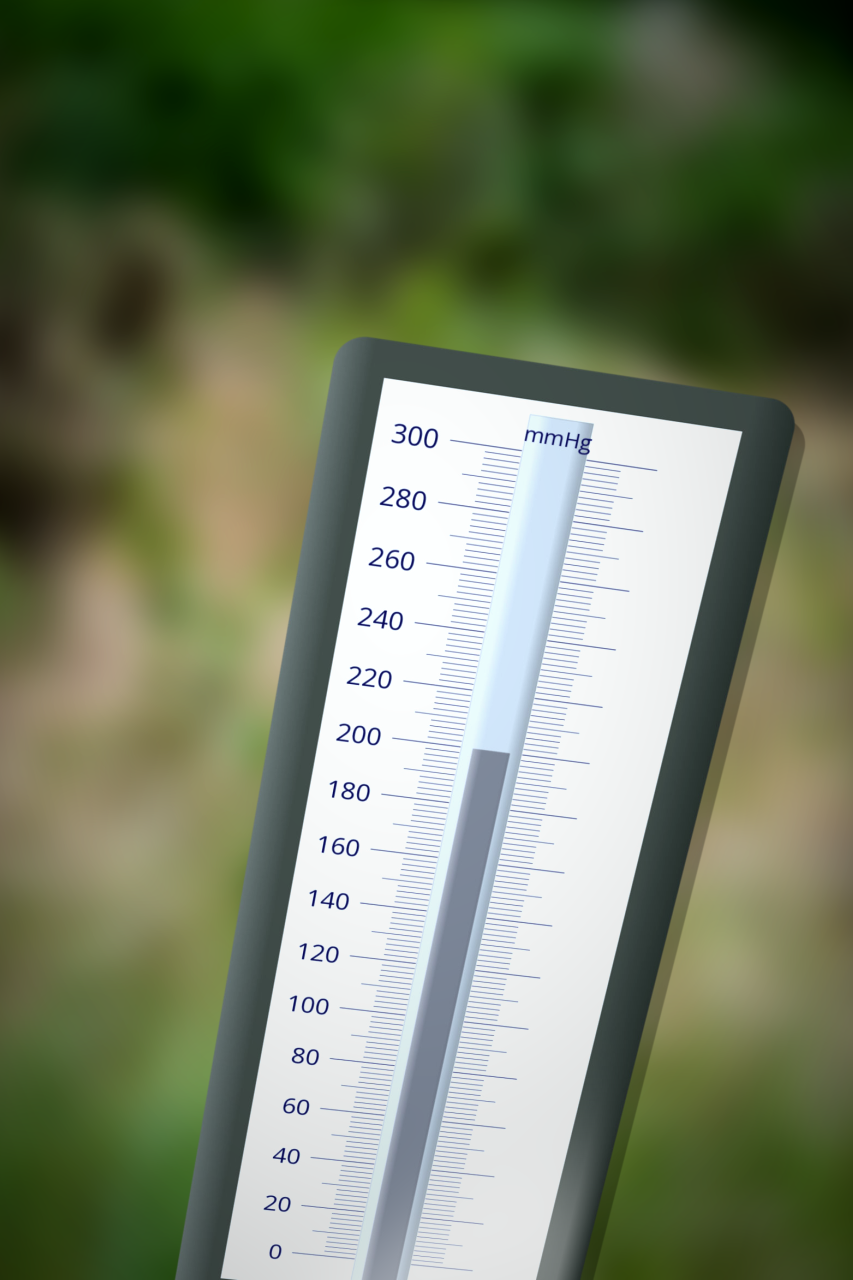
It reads 200; mmHg
